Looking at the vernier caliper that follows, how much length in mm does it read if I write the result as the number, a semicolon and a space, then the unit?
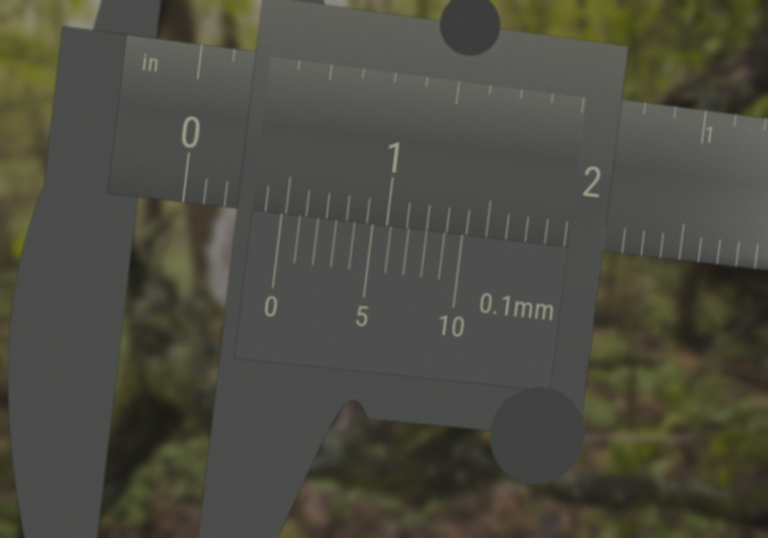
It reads 4.8; mm
